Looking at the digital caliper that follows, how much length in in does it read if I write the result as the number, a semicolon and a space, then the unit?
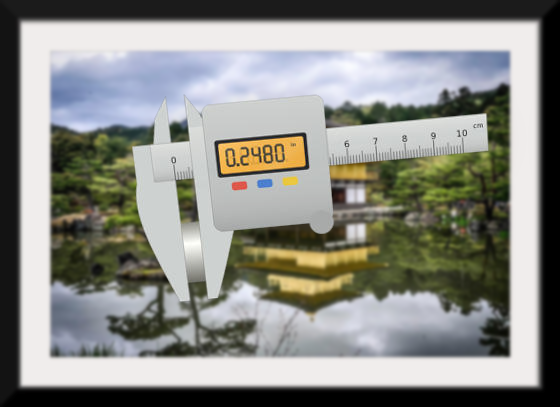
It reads 0.2480; in
